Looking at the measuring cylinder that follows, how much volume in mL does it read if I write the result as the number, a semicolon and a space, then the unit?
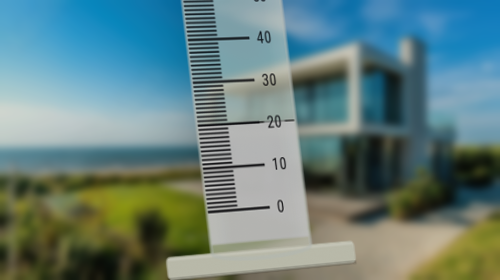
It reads 20; mL
